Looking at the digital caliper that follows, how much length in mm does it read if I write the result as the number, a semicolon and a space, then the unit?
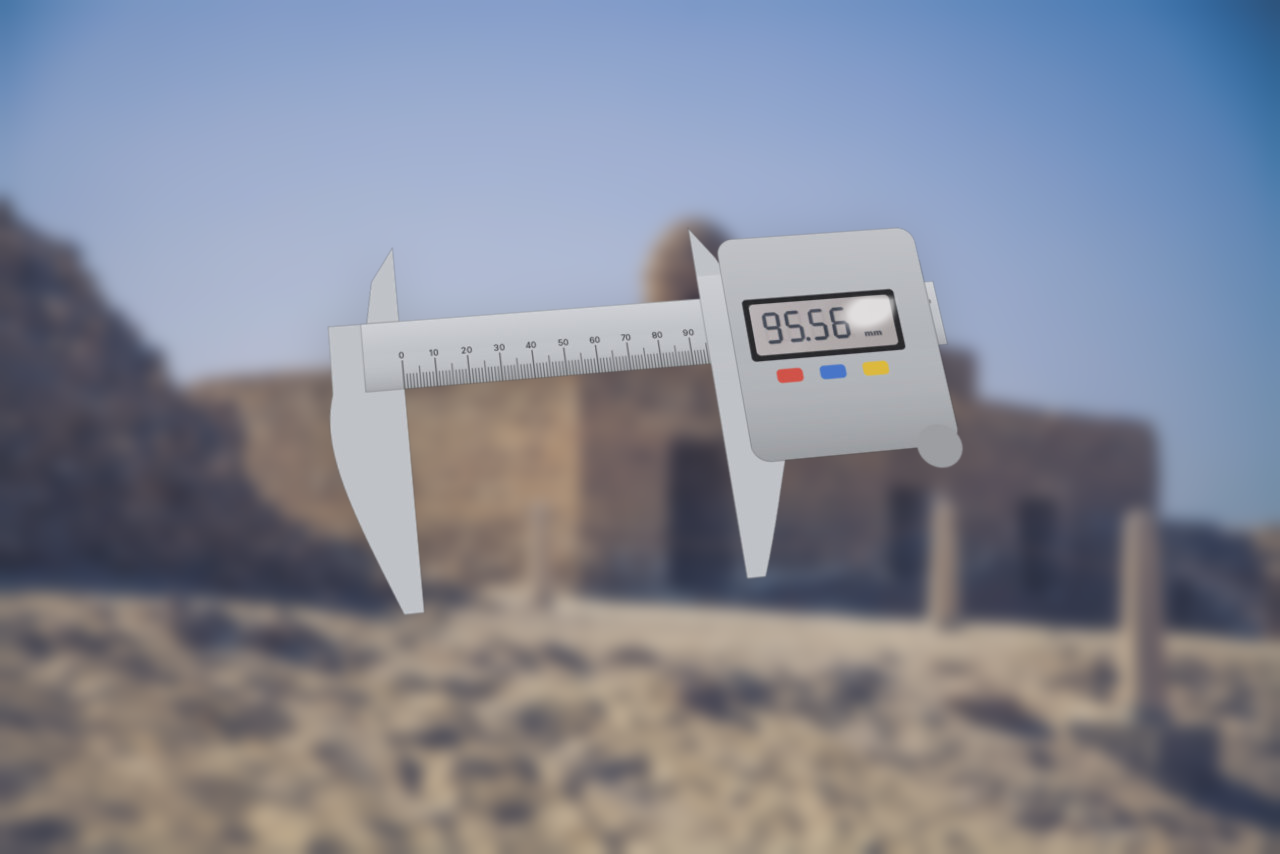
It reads 95.56; mm
